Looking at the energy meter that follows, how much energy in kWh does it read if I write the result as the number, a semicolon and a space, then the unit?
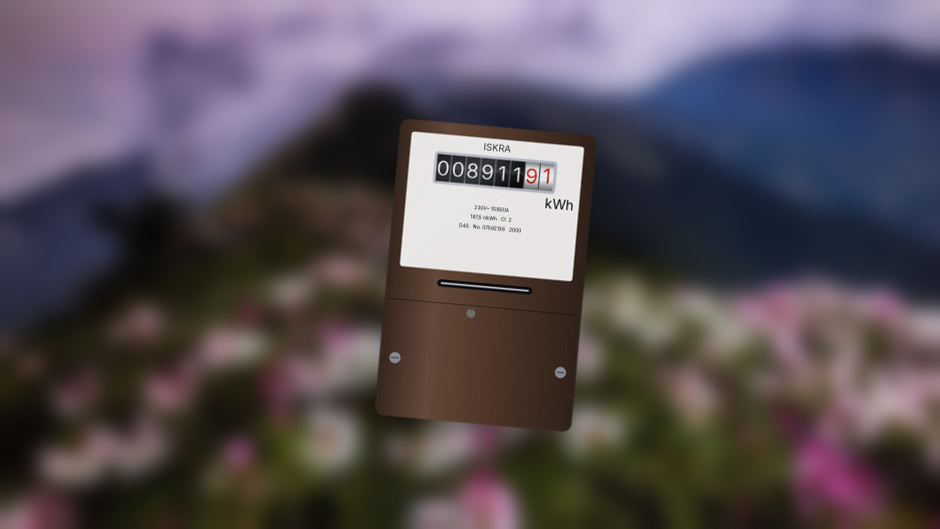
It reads 8911.91; kWh
